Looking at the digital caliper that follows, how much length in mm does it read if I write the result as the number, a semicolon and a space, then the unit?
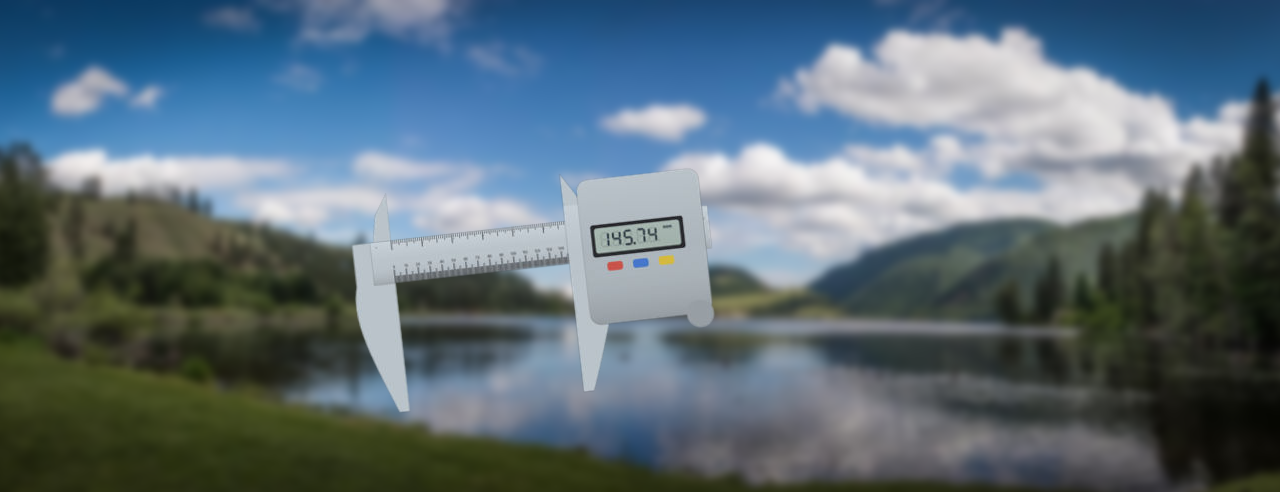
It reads 145.74; mm
